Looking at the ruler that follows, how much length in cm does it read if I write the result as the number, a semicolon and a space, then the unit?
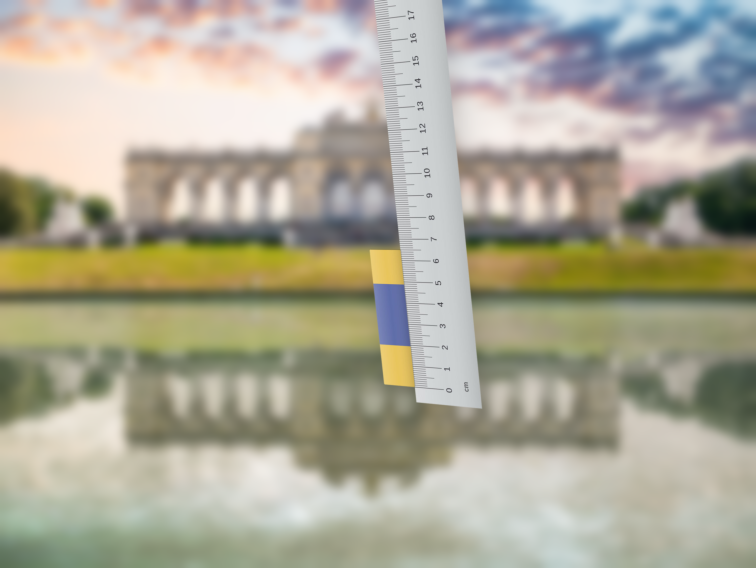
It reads 6.5; cm
